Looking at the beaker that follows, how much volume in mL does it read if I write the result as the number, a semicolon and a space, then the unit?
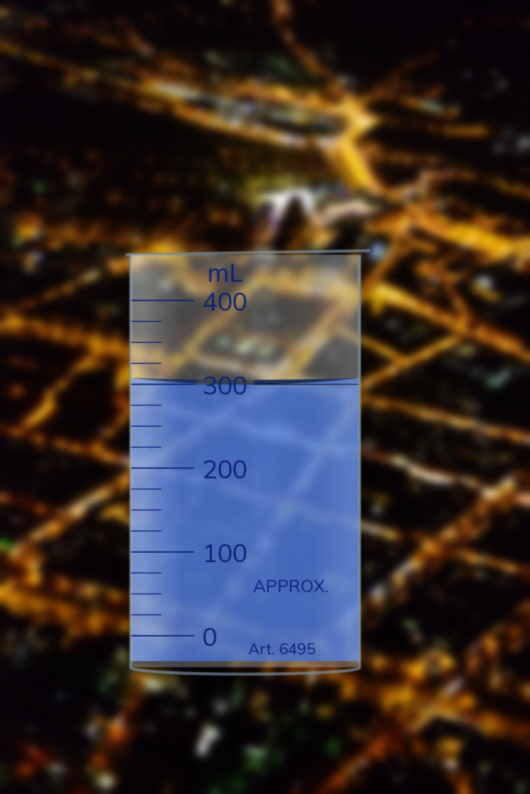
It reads 300; mL
